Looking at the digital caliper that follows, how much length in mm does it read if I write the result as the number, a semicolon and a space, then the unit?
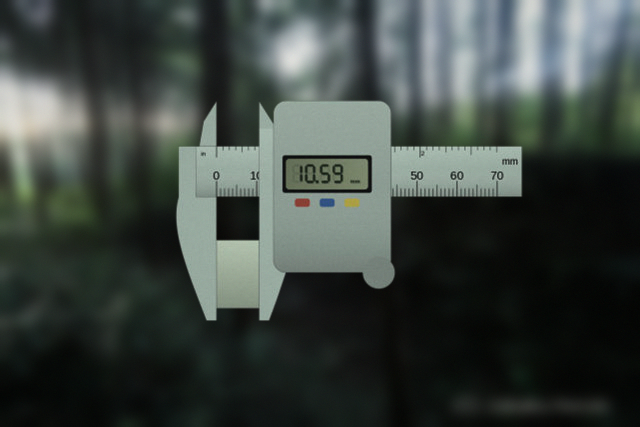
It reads 10.59; mm
